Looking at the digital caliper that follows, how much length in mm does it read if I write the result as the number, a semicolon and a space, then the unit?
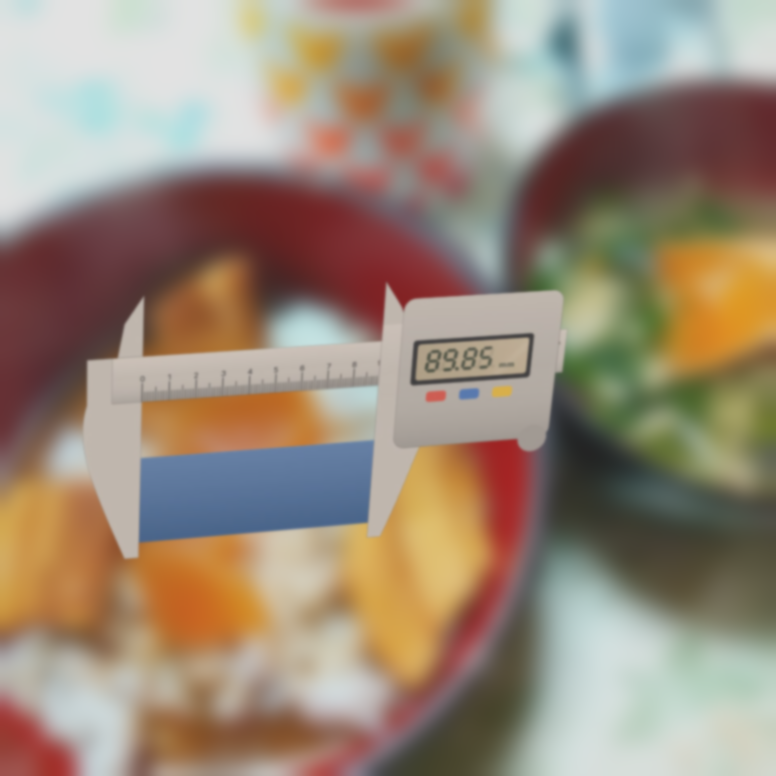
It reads 89.85; mm
